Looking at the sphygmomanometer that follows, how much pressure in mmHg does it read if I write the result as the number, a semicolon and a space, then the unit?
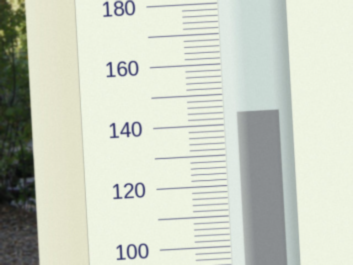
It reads 144; mmHg
